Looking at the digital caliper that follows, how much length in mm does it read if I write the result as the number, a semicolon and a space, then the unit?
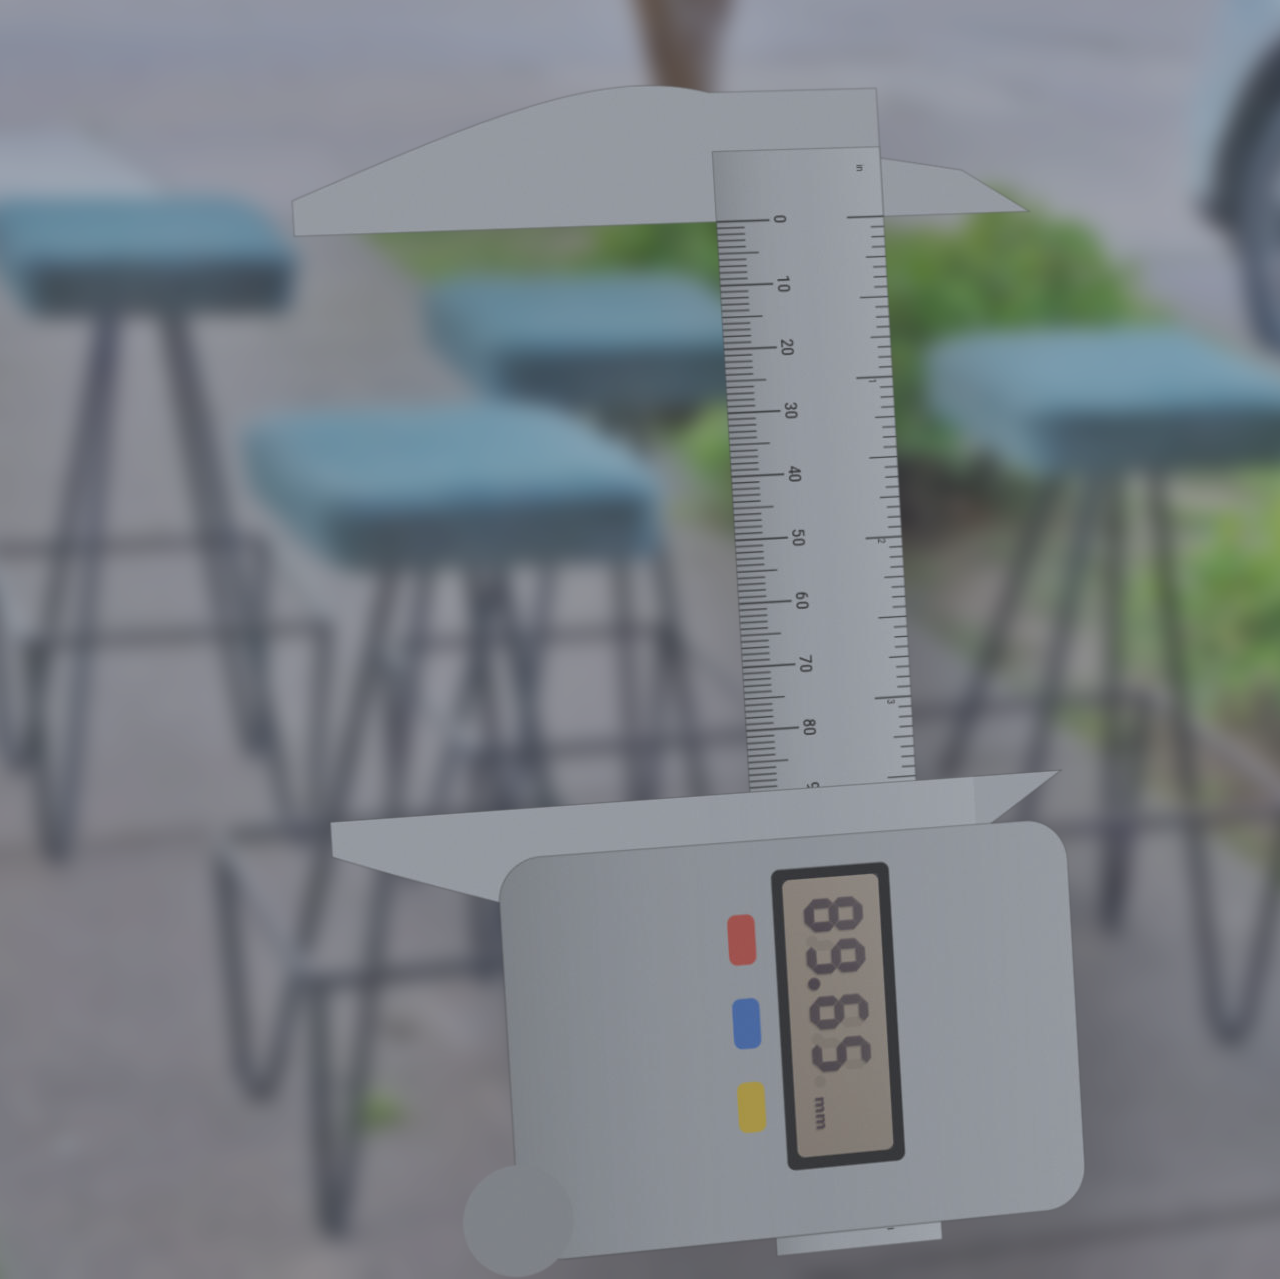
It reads 89.65; mm
